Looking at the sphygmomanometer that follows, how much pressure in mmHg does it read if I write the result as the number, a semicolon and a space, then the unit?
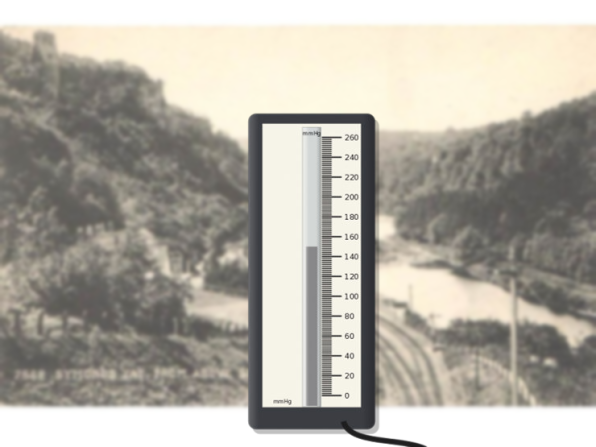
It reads 150; mmHg
